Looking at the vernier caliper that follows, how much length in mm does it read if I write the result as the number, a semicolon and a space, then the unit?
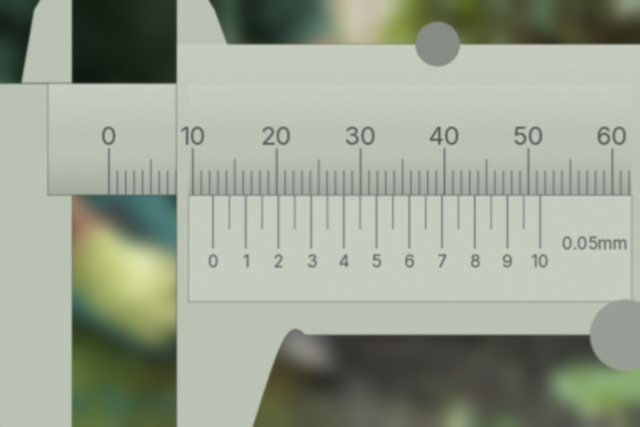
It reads 12.4; mm
